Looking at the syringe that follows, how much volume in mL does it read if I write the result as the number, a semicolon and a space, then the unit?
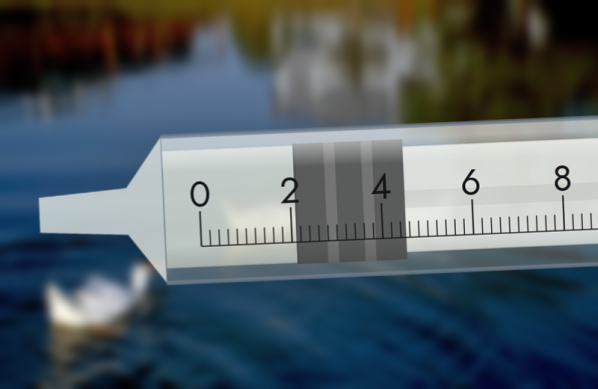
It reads 2.1; mL
